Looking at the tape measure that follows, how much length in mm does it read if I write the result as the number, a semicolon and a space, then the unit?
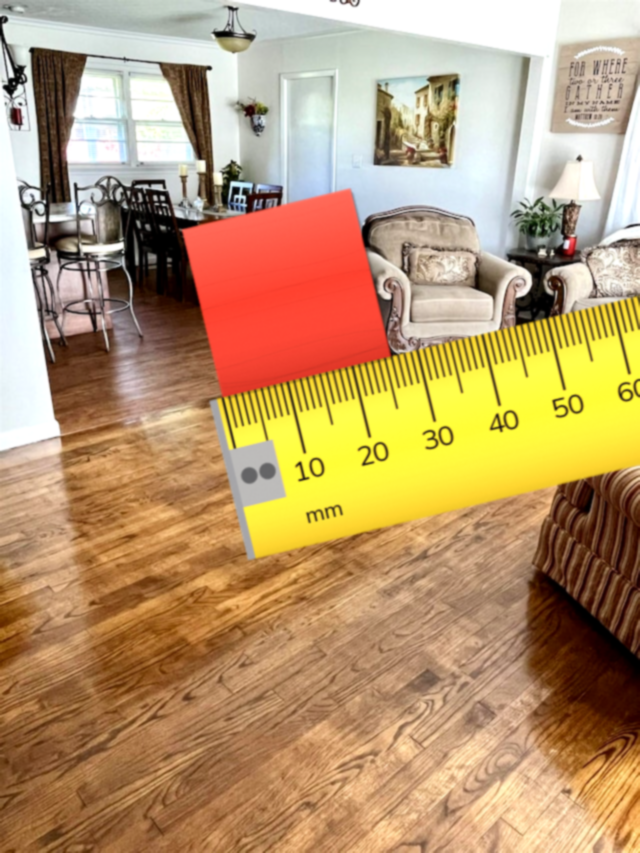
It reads 26; mm
